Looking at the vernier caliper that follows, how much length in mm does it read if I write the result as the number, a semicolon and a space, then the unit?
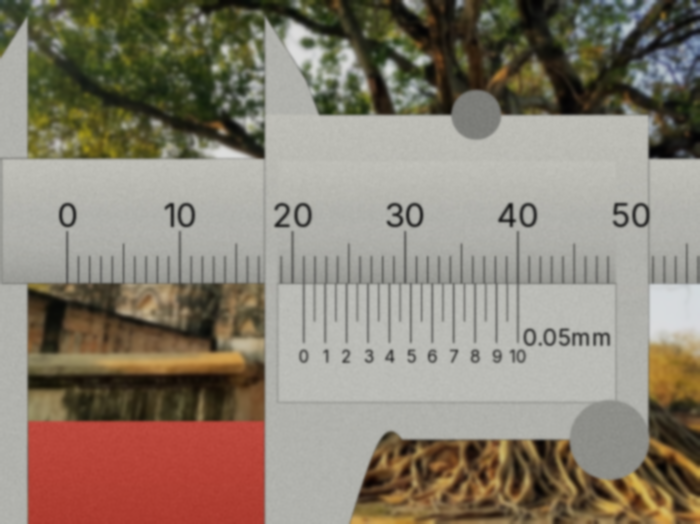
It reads 21.0; mm
